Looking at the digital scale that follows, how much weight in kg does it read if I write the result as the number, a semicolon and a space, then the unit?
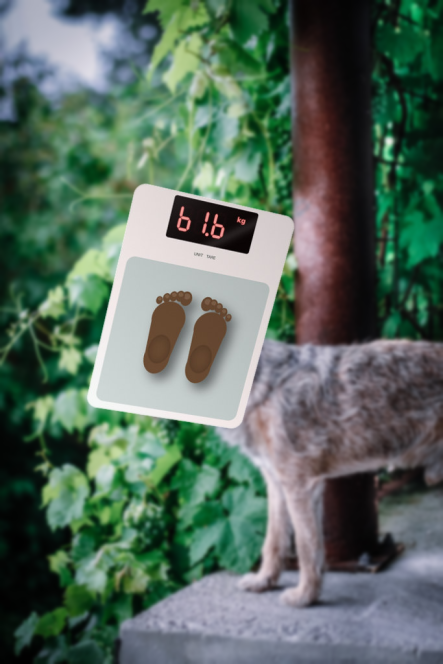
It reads 61.6; kg
